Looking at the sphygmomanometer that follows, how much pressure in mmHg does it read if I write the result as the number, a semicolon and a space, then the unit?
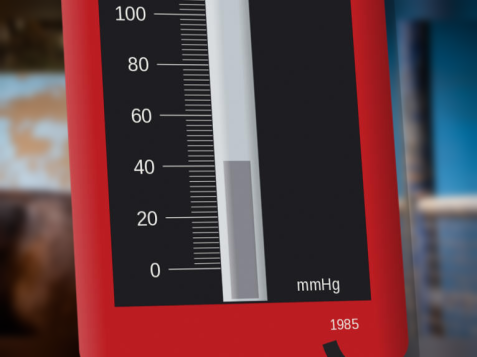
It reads 42; mmHg
